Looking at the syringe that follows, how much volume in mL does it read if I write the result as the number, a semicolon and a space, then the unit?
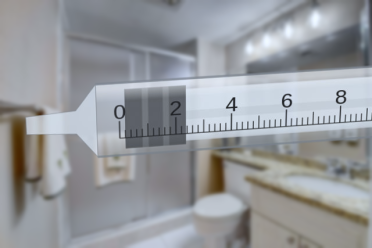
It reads 0.2; mL
